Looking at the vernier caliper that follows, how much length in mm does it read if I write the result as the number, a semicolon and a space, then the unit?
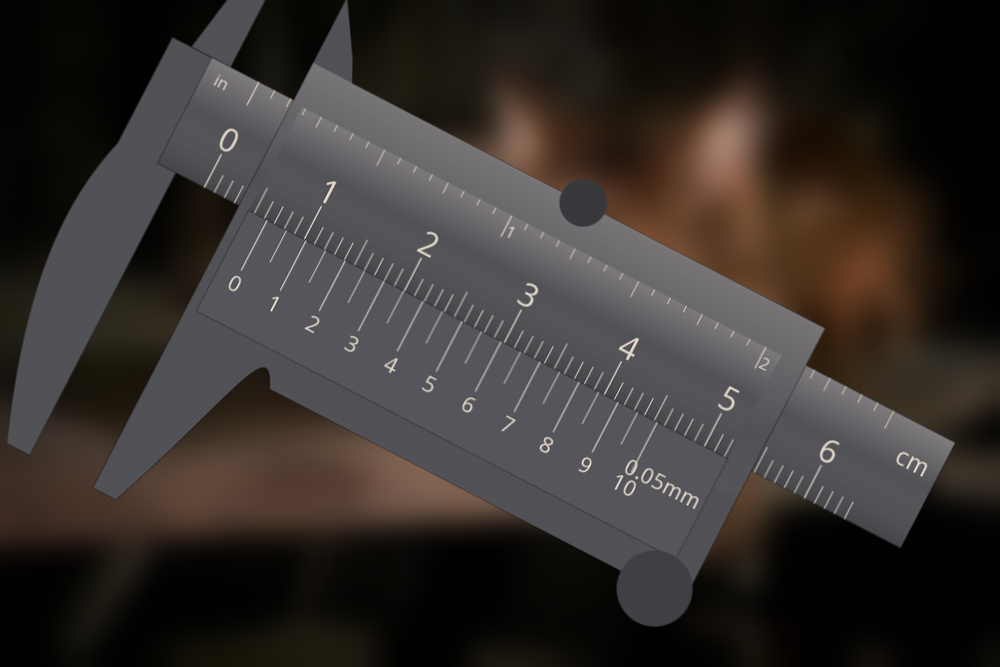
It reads 6.3; mm
